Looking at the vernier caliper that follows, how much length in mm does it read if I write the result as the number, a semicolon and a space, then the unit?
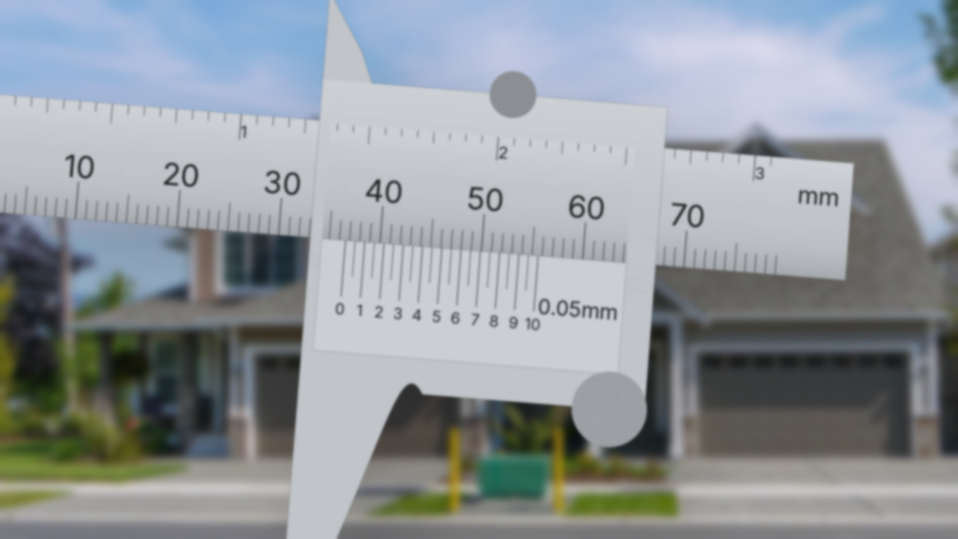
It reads 36.6; mm
